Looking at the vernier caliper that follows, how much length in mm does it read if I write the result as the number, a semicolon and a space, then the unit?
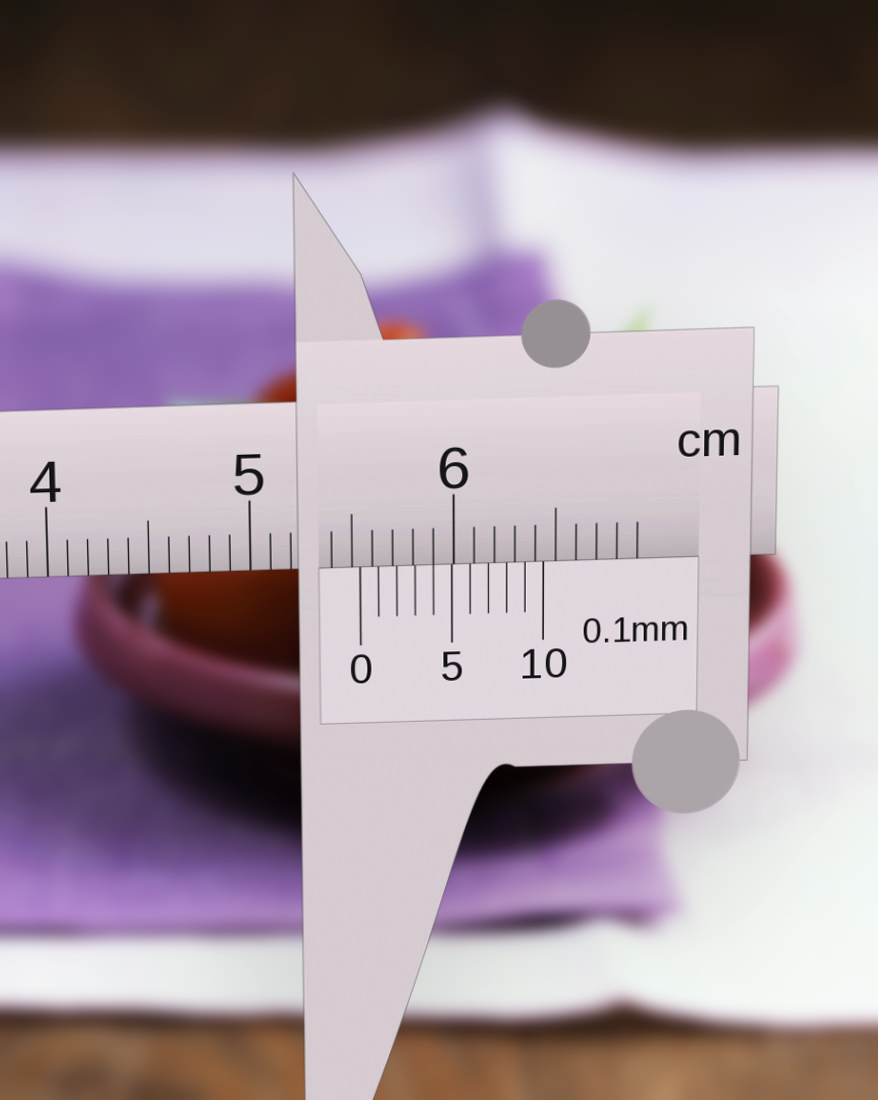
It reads 55.4; mm
